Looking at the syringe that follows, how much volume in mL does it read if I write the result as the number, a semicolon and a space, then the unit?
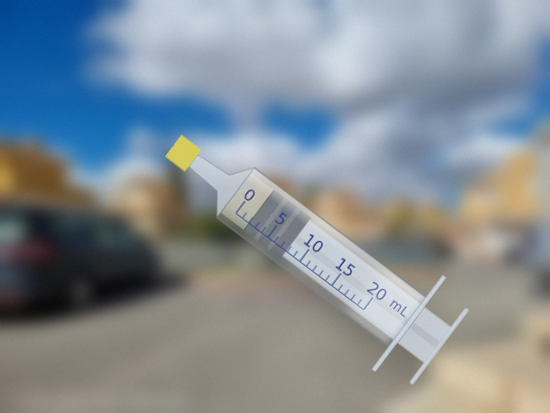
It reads 2; mL
